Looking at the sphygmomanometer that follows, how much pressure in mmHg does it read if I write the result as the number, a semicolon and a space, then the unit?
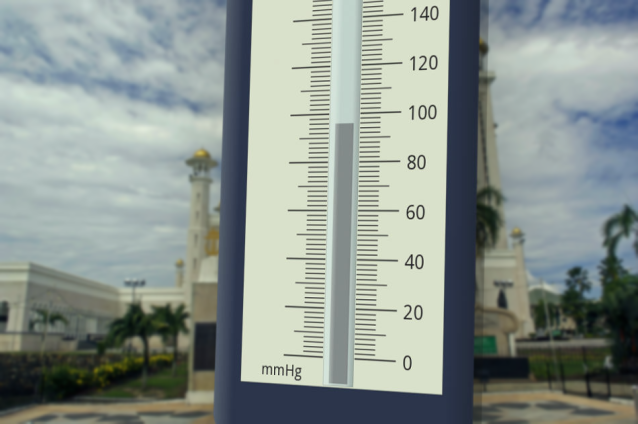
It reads 96; mmHg
